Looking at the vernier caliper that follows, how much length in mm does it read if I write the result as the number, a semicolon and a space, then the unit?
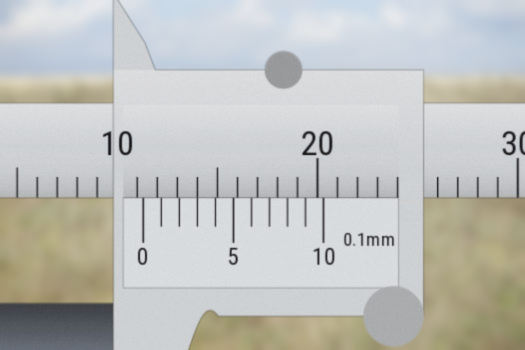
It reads 11.3; mm
